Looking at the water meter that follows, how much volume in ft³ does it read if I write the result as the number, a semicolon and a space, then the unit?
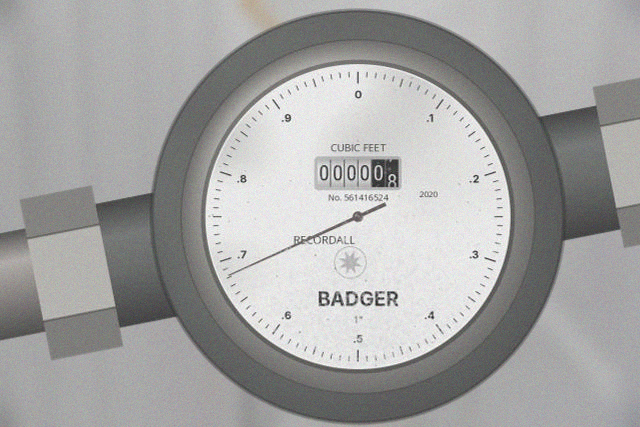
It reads 7.68; ft³
